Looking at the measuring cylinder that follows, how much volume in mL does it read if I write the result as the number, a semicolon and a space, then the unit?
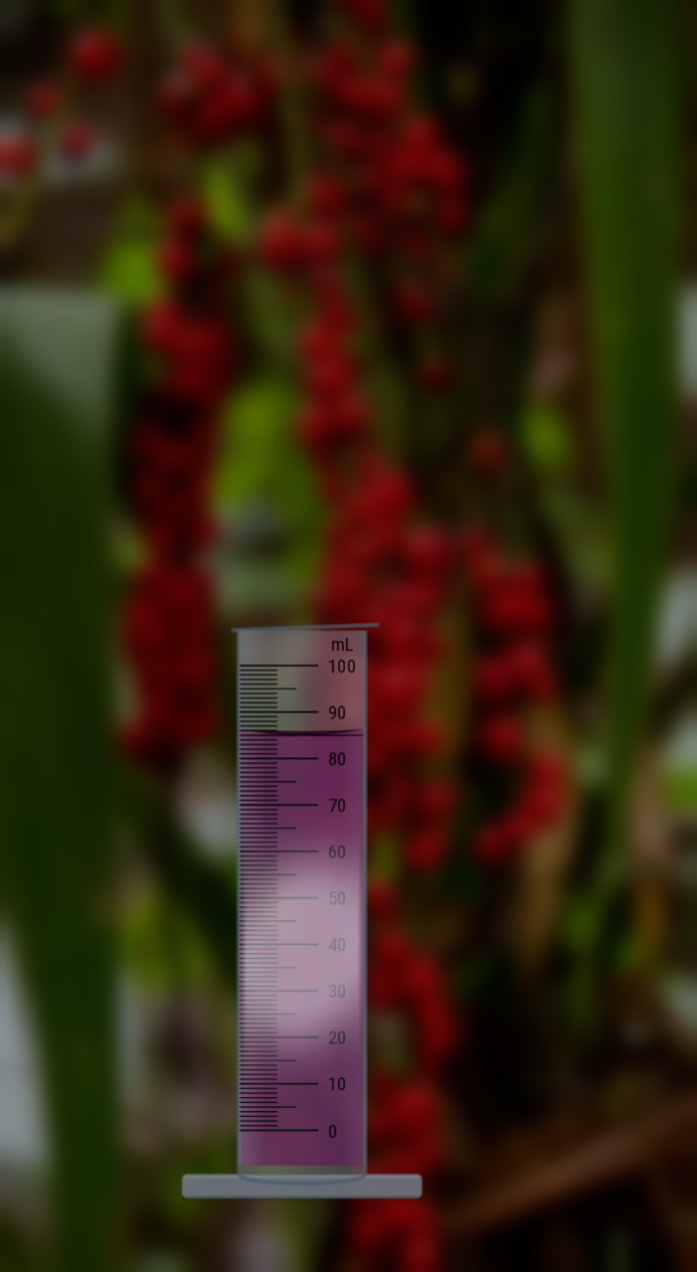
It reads 85; mL
